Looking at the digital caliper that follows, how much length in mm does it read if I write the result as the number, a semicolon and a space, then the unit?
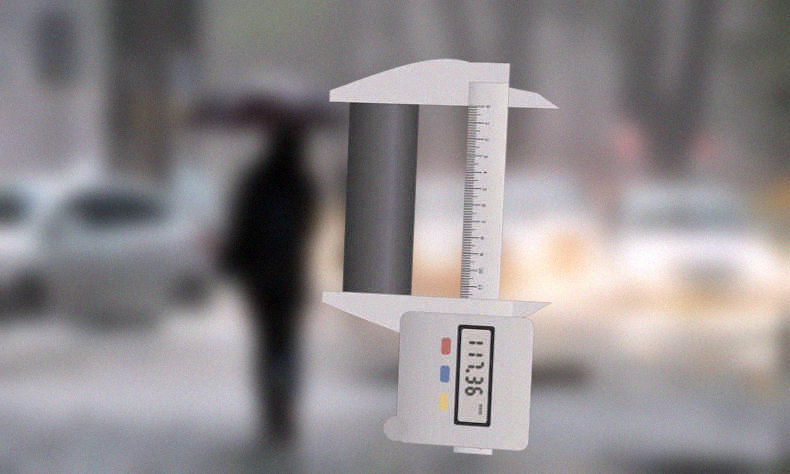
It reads 117.36; mm
